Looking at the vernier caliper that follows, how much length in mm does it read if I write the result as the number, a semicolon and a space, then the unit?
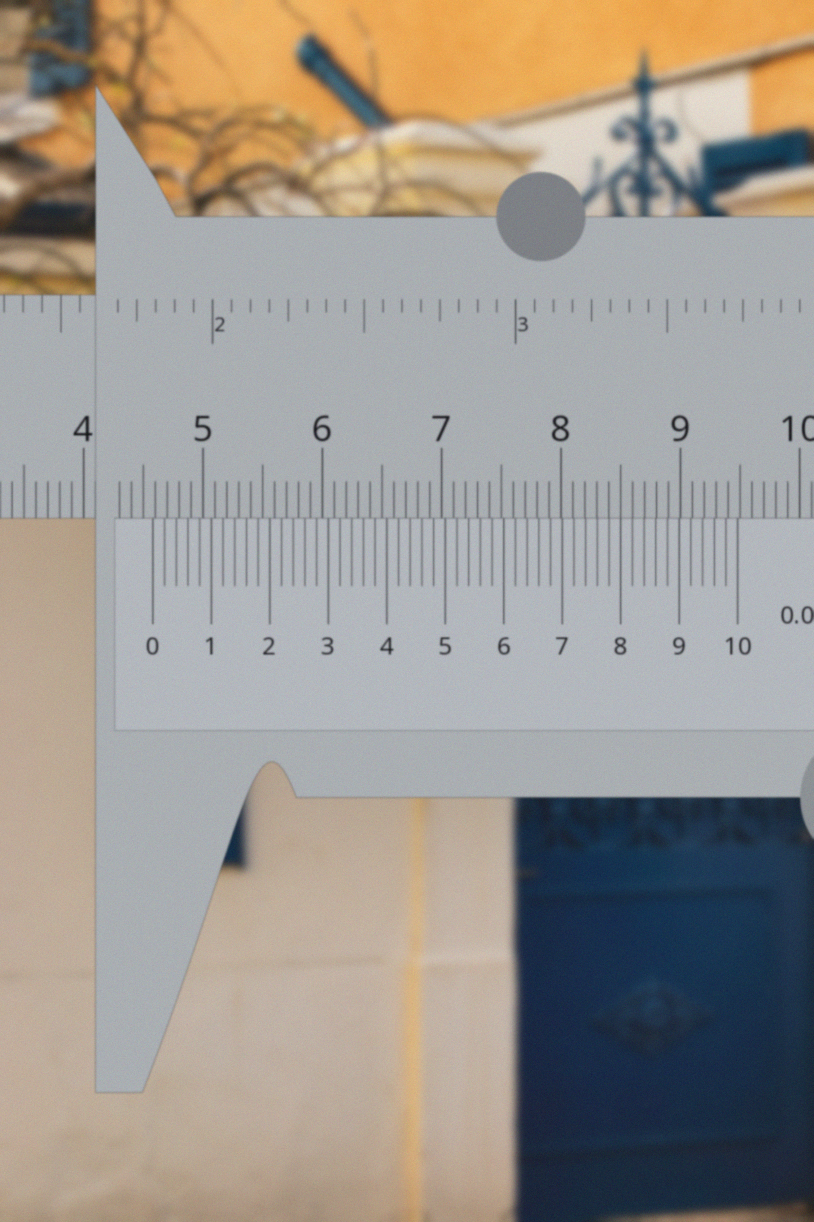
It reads 45.8; mm
